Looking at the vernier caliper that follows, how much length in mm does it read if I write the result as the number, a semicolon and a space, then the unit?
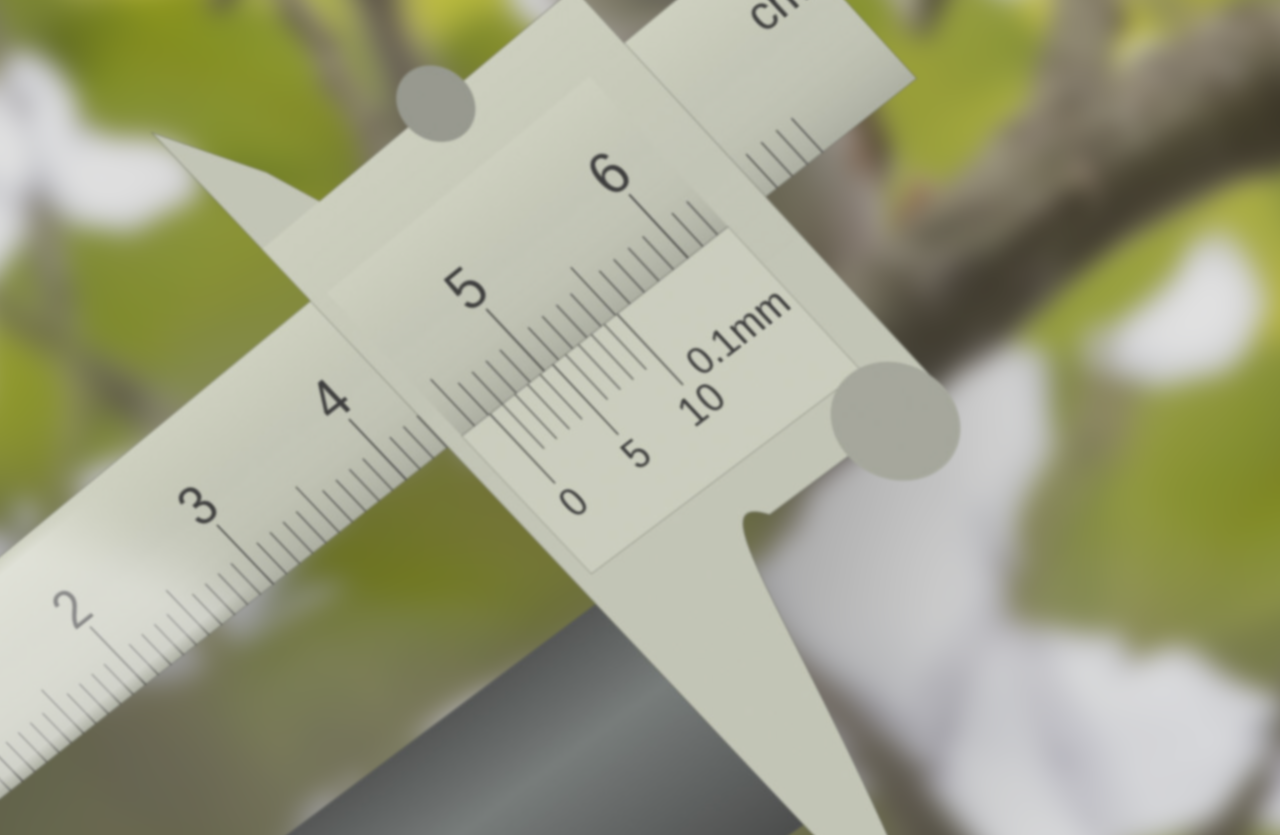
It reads 46.1; mm
